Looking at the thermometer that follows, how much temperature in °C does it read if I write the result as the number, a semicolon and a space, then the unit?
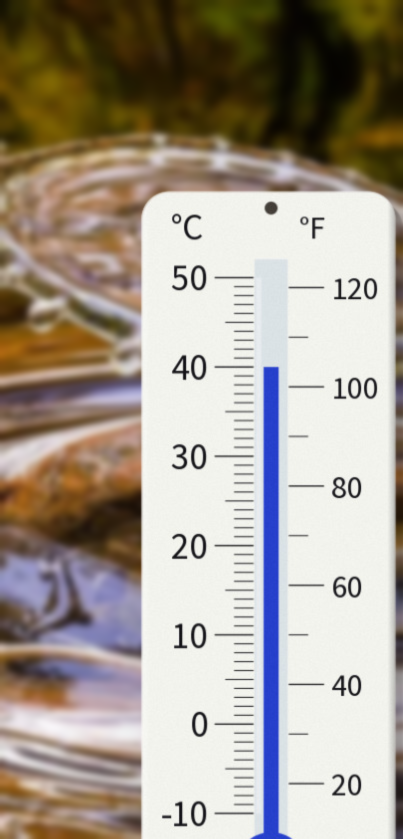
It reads 40; °C
